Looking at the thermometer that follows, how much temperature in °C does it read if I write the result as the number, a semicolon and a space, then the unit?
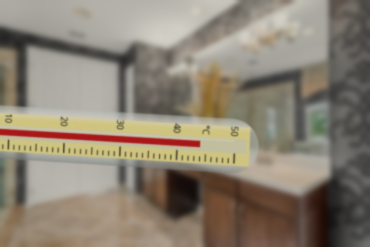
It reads 44; °C
